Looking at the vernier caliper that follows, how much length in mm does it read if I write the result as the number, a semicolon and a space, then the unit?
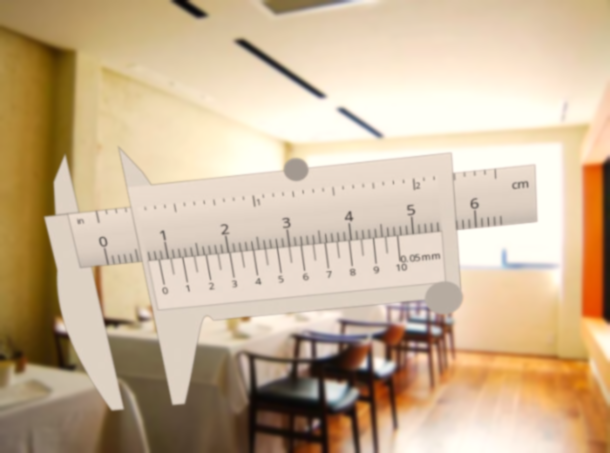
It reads 8.5; mm
